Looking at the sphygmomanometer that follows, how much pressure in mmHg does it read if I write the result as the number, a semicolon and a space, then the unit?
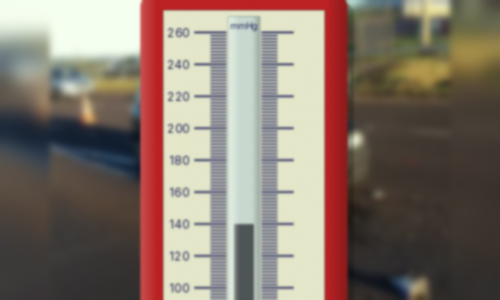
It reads 140; mmHg
